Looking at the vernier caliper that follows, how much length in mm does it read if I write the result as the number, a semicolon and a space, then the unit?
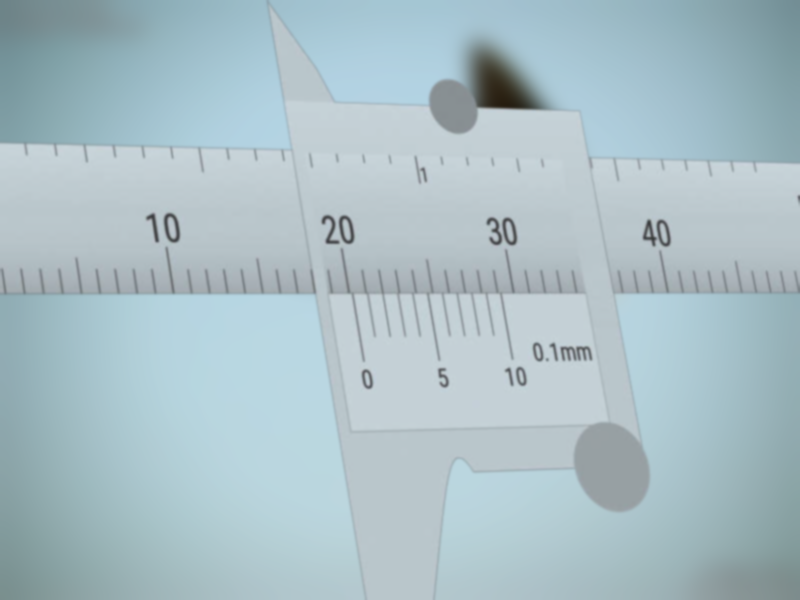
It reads 20.2; mm
